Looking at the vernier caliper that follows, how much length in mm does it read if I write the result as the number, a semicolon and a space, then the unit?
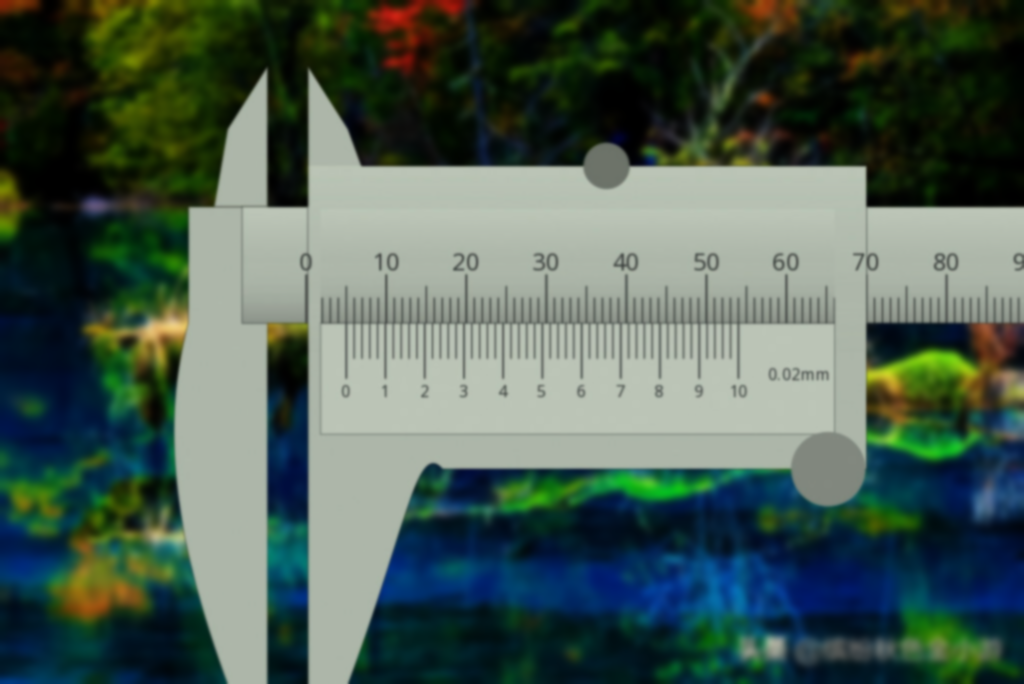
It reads 5.0; mm
